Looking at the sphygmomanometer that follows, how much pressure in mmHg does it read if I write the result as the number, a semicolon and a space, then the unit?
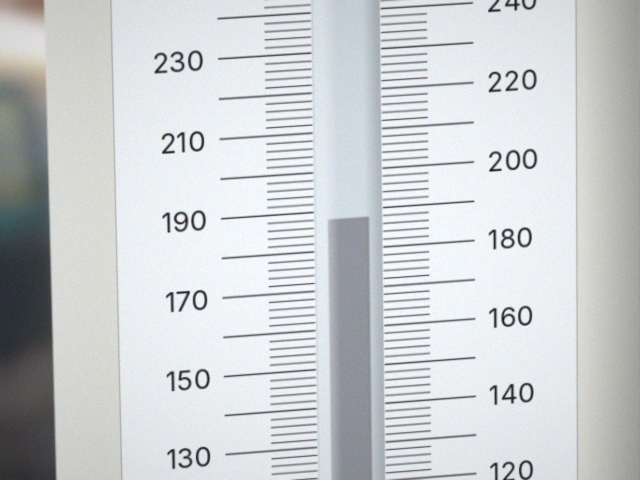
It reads 188; mmHg
